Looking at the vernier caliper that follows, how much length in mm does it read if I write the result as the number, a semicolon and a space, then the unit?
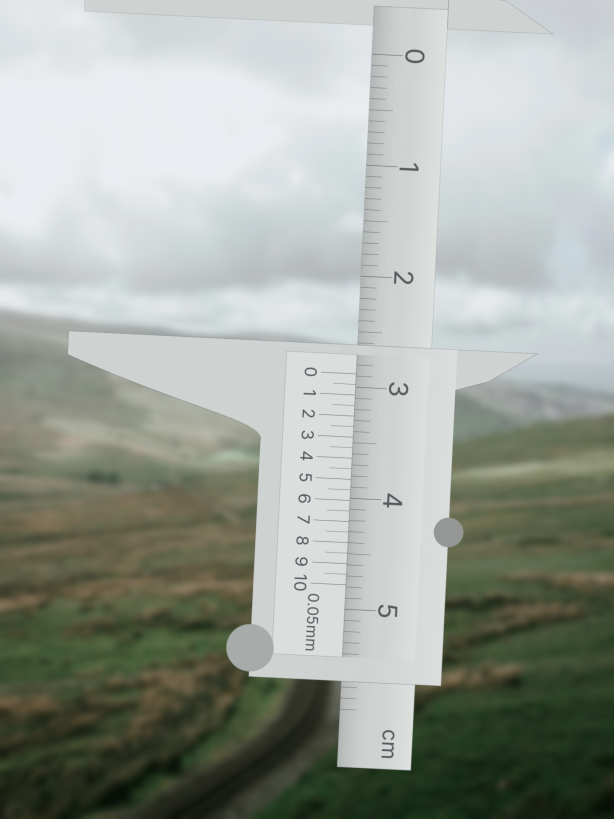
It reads 28.8; mm
